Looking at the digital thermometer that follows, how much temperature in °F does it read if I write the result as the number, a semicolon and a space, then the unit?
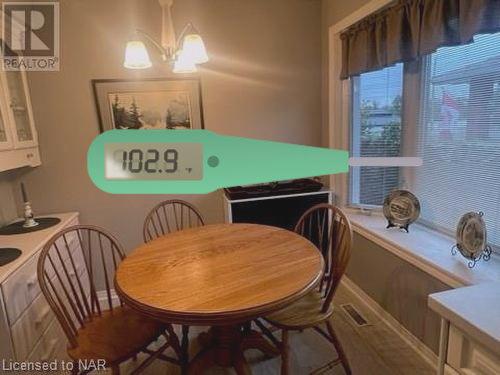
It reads 102.9; °F
